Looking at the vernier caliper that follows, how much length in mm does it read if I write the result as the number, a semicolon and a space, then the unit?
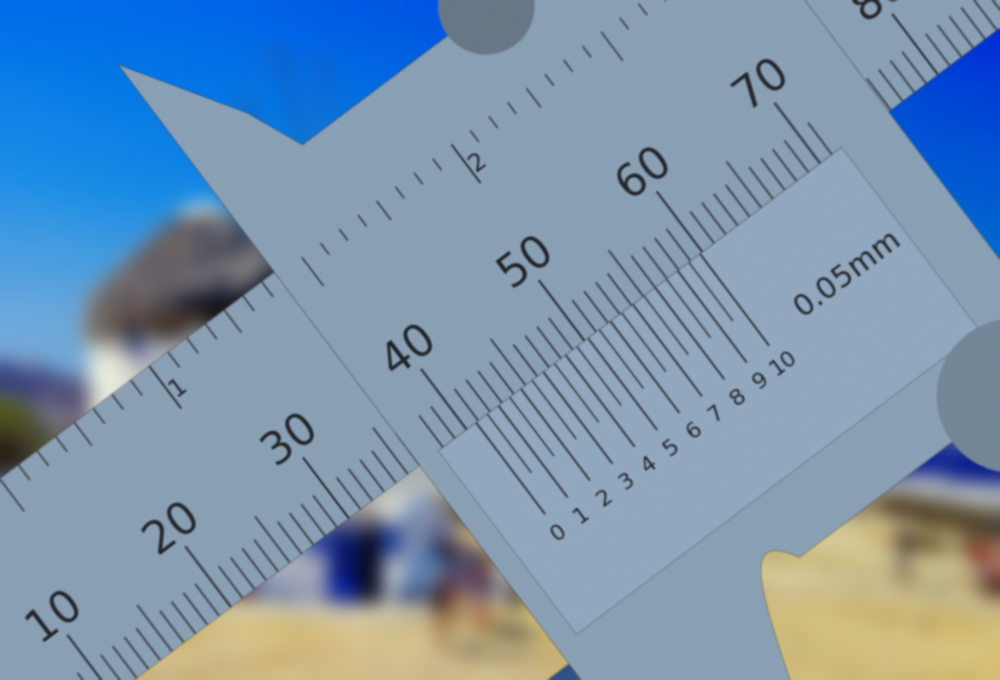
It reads 40.8; mm
